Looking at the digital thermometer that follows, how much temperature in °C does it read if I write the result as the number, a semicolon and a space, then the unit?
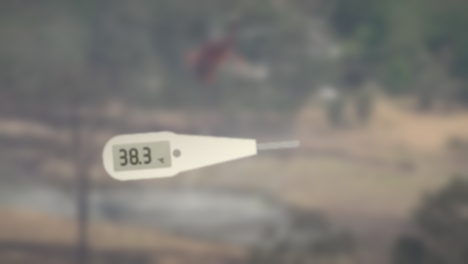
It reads 38.3; °C
